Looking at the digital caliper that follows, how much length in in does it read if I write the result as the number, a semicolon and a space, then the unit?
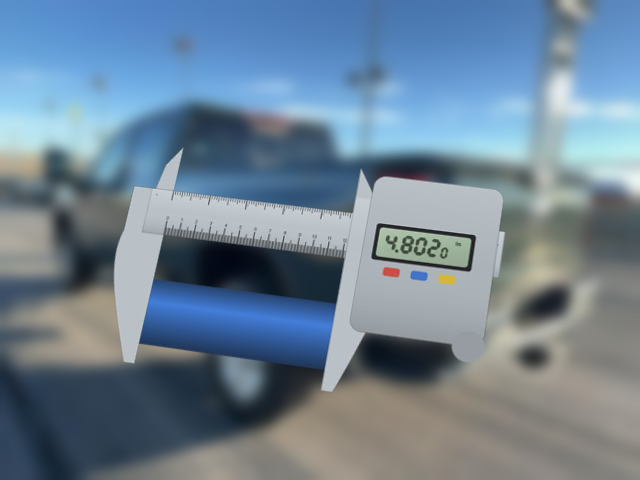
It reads 4.8020; in
